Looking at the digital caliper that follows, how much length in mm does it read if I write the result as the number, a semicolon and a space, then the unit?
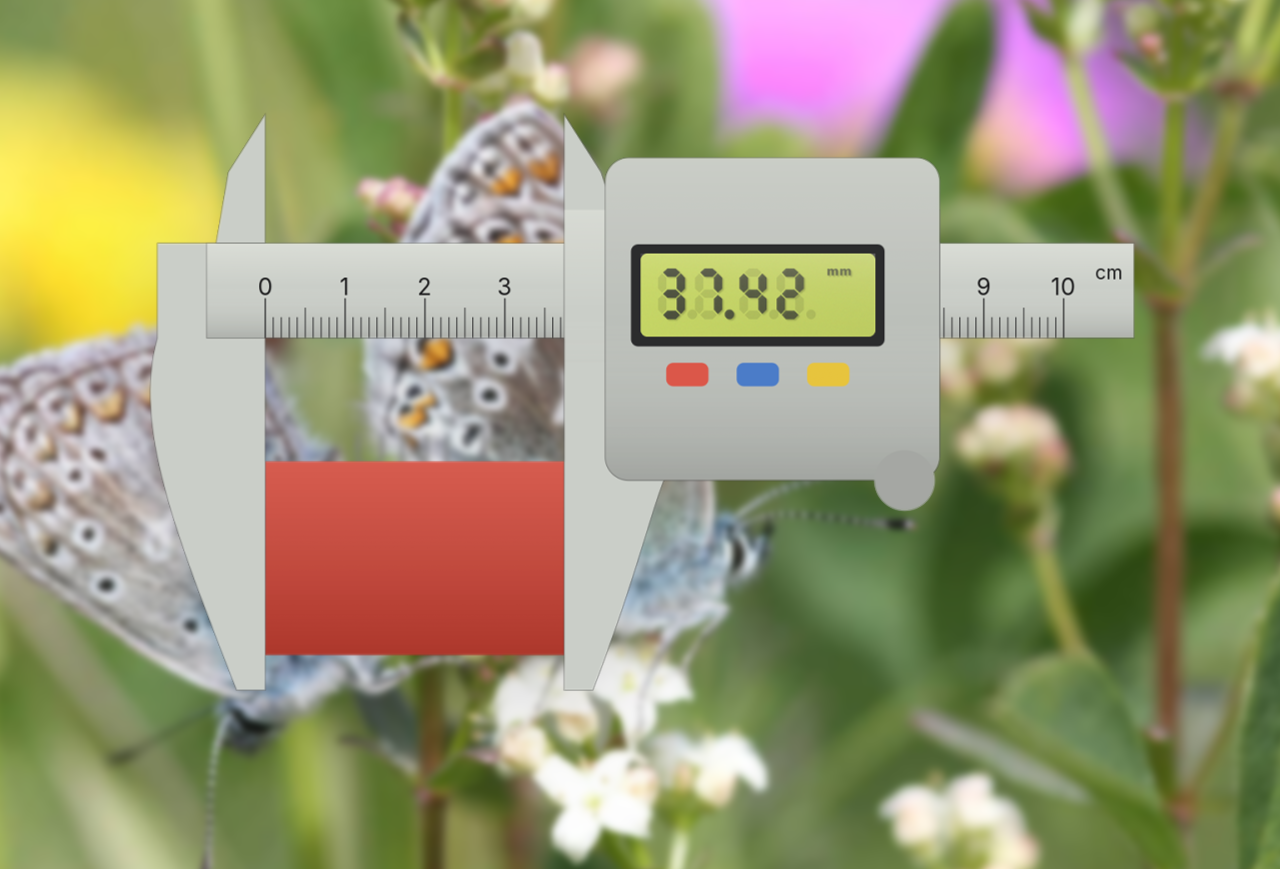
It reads 37.42; mm
